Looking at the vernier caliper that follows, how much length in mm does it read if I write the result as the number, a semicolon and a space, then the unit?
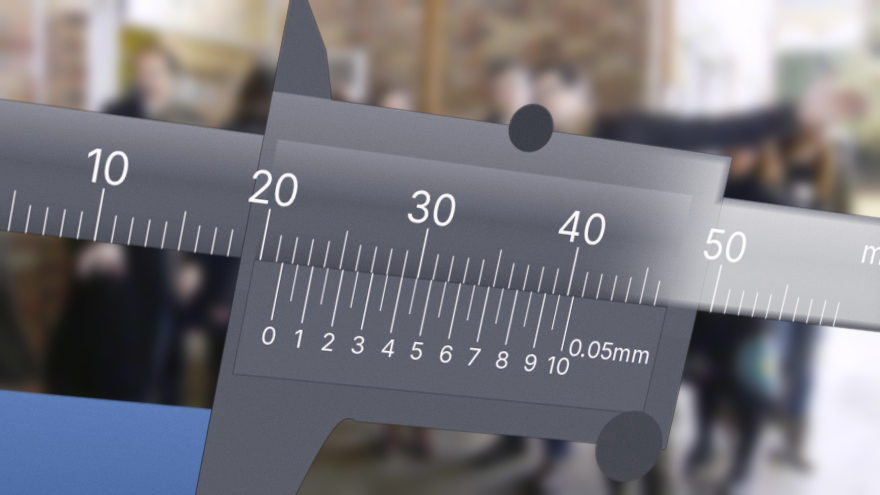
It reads 21.4; mm
